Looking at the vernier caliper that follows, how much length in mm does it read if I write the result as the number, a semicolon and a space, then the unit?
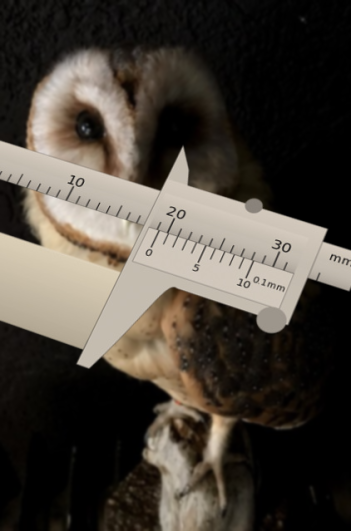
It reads 19.2; mm
